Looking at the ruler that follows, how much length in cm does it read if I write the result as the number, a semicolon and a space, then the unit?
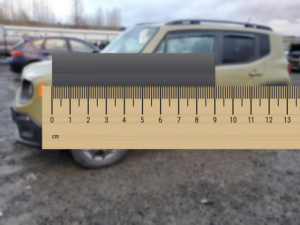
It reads 9; cm
